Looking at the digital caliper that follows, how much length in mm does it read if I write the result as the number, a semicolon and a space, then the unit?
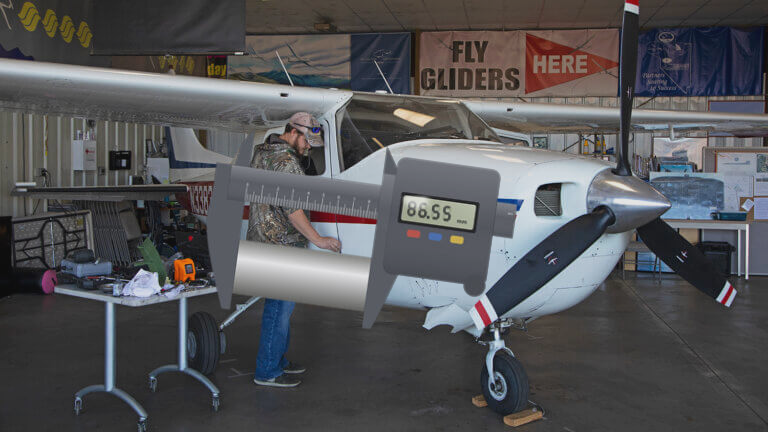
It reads 86.55; mm
